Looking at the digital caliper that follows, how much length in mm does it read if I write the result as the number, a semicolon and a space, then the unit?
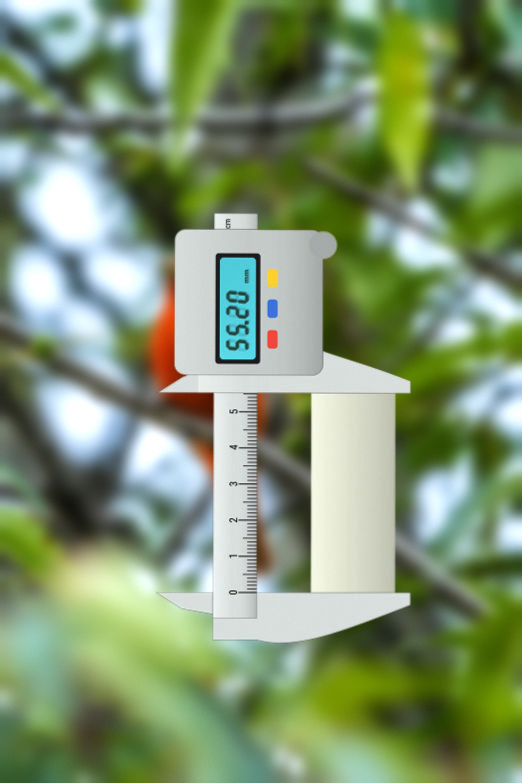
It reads 55.20; mm
